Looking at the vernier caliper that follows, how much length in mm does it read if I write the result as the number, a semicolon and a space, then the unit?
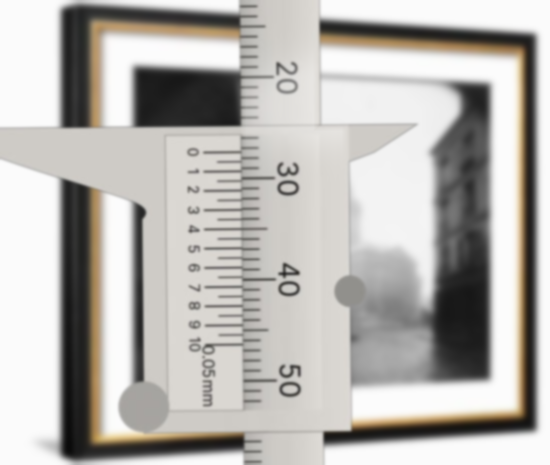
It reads 27.4; mm
